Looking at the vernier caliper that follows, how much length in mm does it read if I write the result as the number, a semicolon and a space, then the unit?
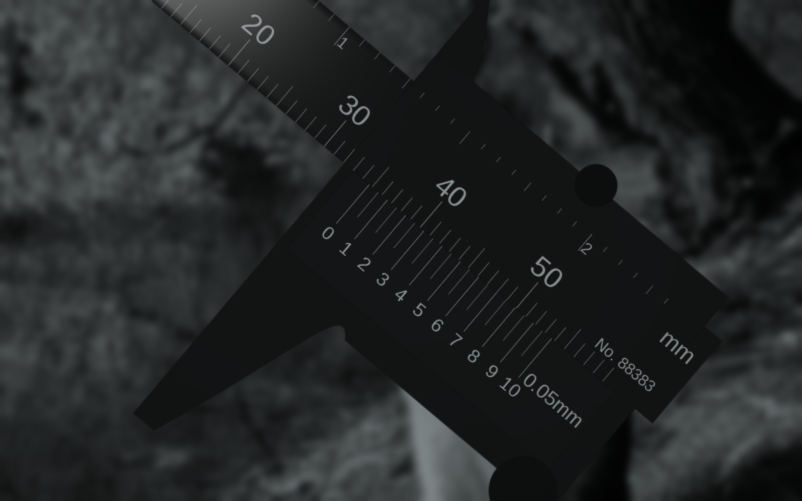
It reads 34.7; mm
